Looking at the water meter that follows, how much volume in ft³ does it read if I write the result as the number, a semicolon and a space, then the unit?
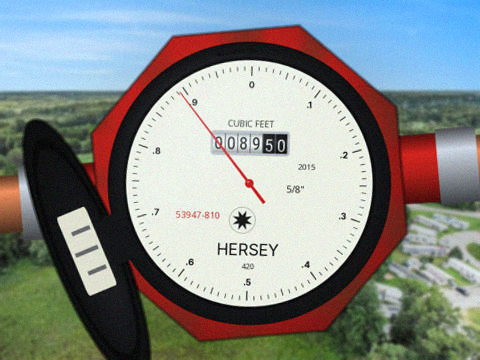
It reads 8949.89; ft³
